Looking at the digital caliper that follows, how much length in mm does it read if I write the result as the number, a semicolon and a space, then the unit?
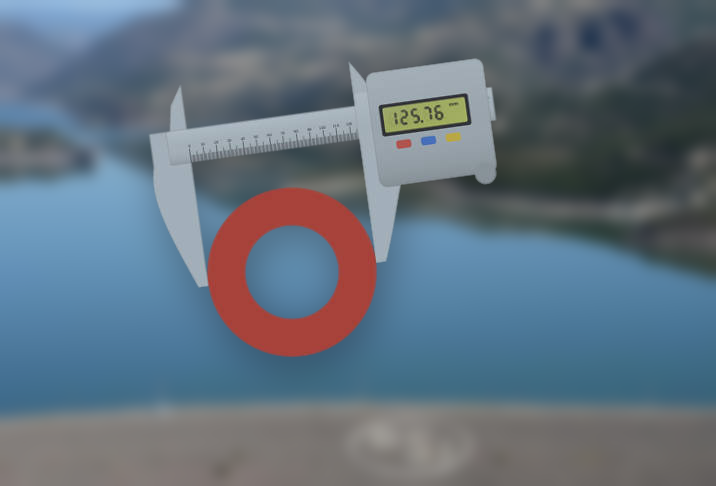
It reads 125.76; mm
